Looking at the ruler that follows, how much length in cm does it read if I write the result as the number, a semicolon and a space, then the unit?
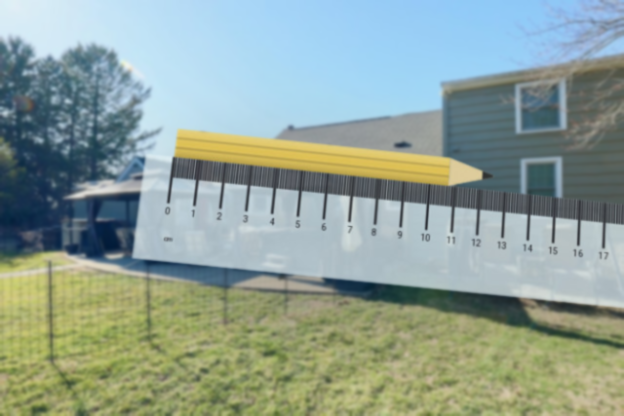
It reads 12.5; cm
